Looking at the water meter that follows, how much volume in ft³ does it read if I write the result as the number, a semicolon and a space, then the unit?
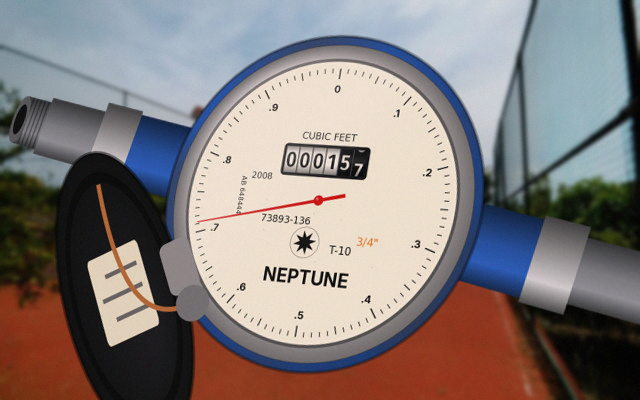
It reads 156.71; ft³
